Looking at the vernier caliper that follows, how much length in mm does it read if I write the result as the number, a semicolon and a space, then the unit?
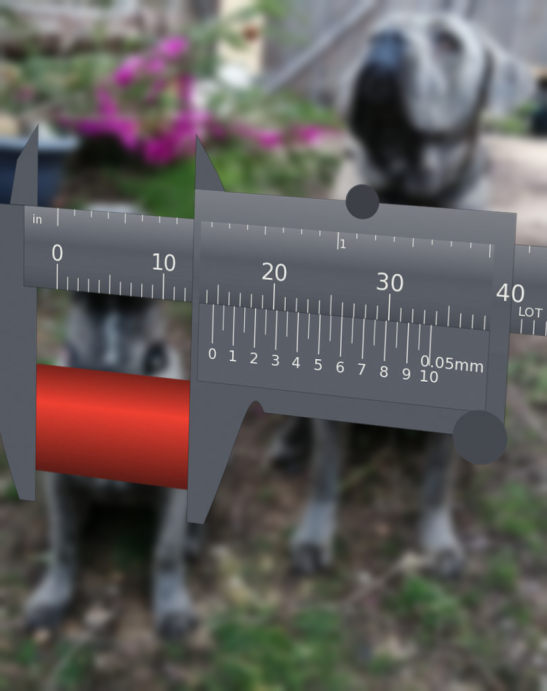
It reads 14.6; mm
